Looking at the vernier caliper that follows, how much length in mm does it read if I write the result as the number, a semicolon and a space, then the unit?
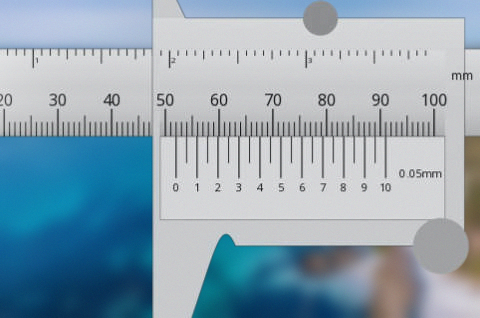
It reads 52.0; mm
